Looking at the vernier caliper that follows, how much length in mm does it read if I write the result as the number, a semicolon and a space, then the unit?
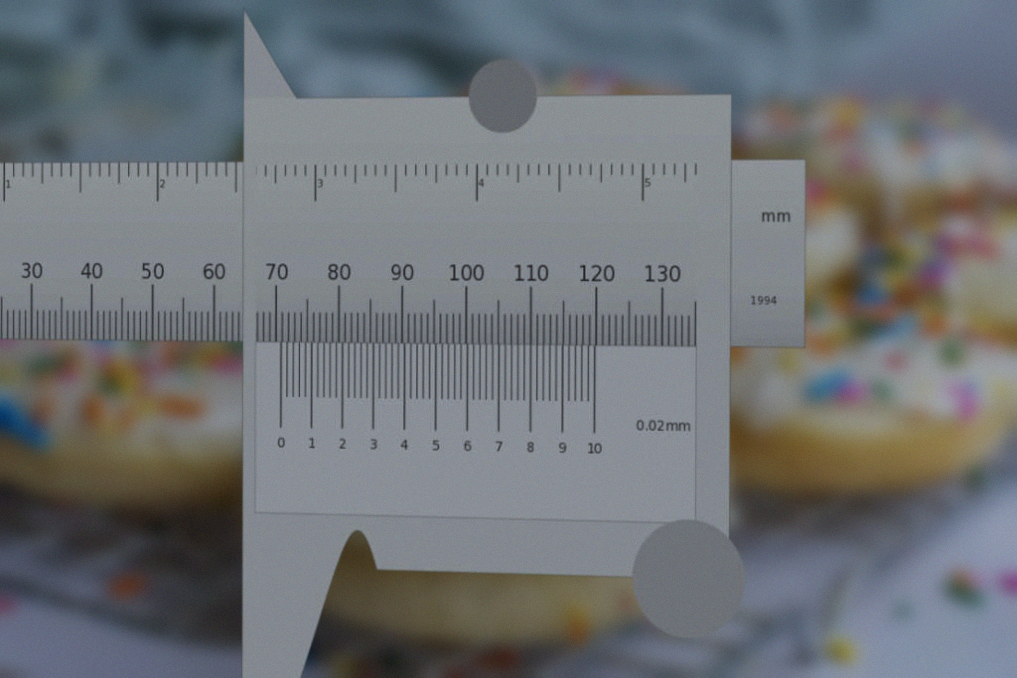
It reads 70.8; mm
